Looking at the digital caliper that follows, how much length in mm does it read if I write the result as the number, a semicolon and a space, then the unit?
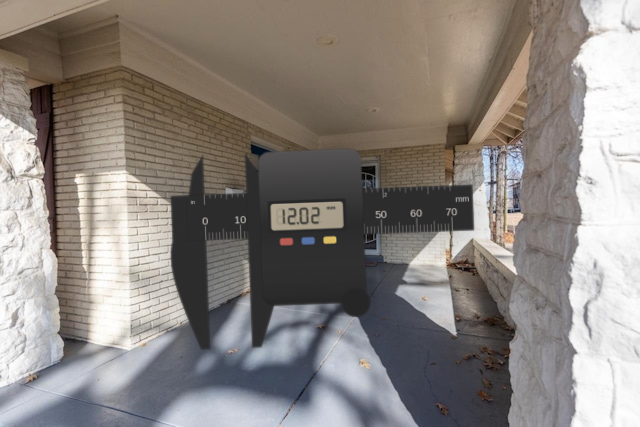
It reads 12.02; mm
